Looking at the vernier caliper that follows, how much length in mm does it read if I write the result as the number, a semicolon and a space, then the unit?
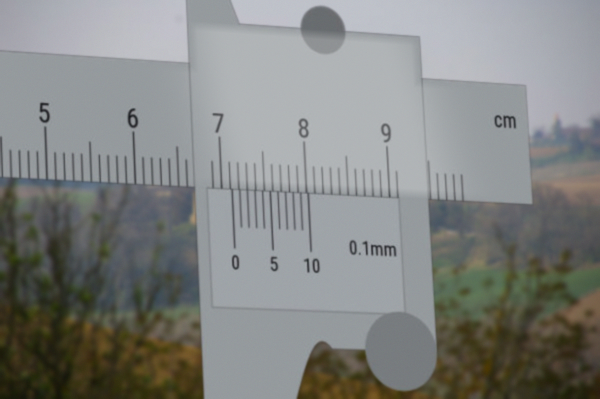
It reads 71.2; mm
